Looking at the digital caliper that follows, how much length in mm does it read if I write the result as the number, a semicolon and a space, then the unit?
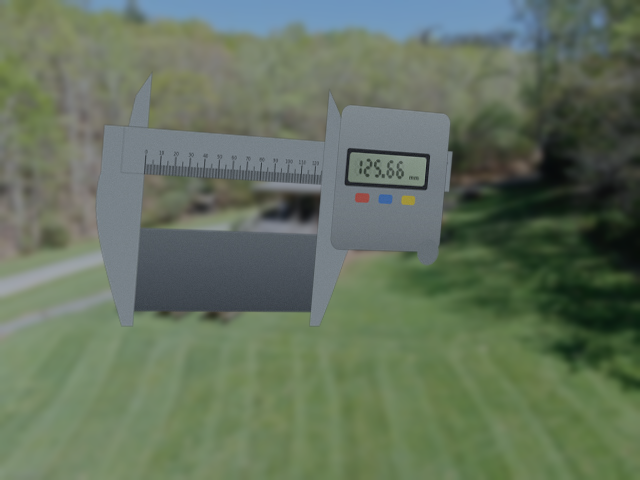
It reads 125.66; mm
